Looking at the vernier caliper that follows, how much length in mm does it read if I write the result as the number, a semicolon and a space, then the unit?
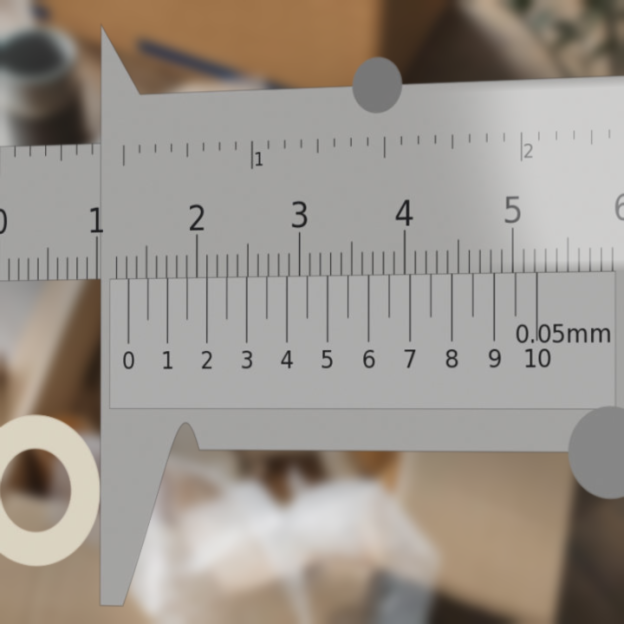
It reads 13.2; mm
